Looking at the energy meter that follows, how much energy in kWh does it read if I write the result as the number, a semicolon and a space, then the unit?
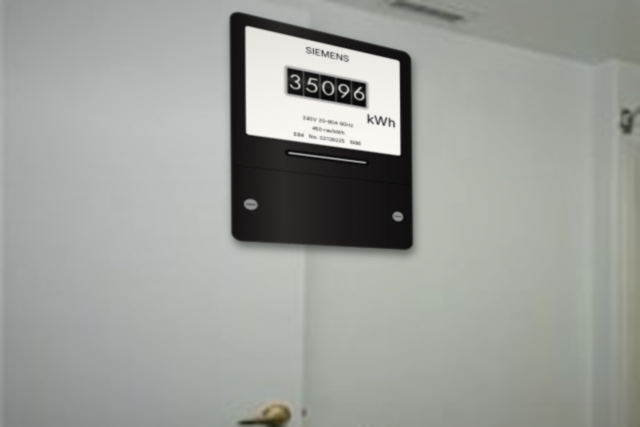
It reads 35096; kWh
